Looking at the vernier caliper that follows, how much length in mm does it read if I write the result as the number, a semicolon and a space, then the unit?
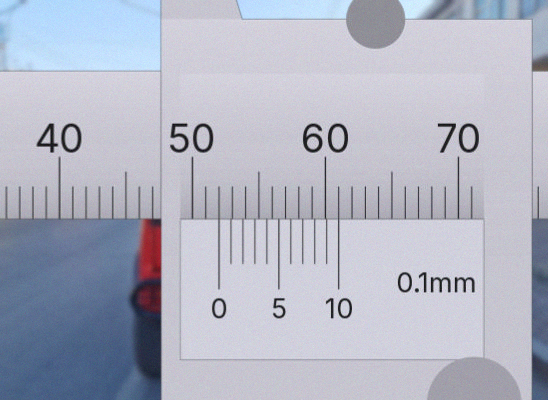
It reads 52.0; mm
